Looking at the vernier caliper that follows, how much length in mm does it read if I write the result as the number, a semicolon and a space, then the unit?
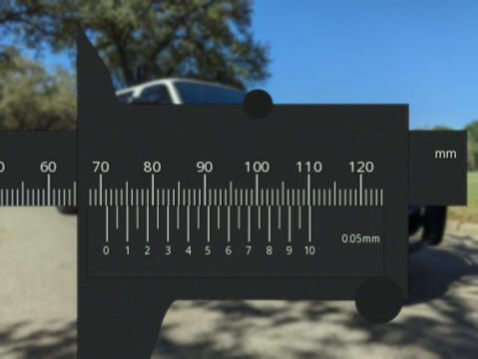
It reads 71.2; mm
